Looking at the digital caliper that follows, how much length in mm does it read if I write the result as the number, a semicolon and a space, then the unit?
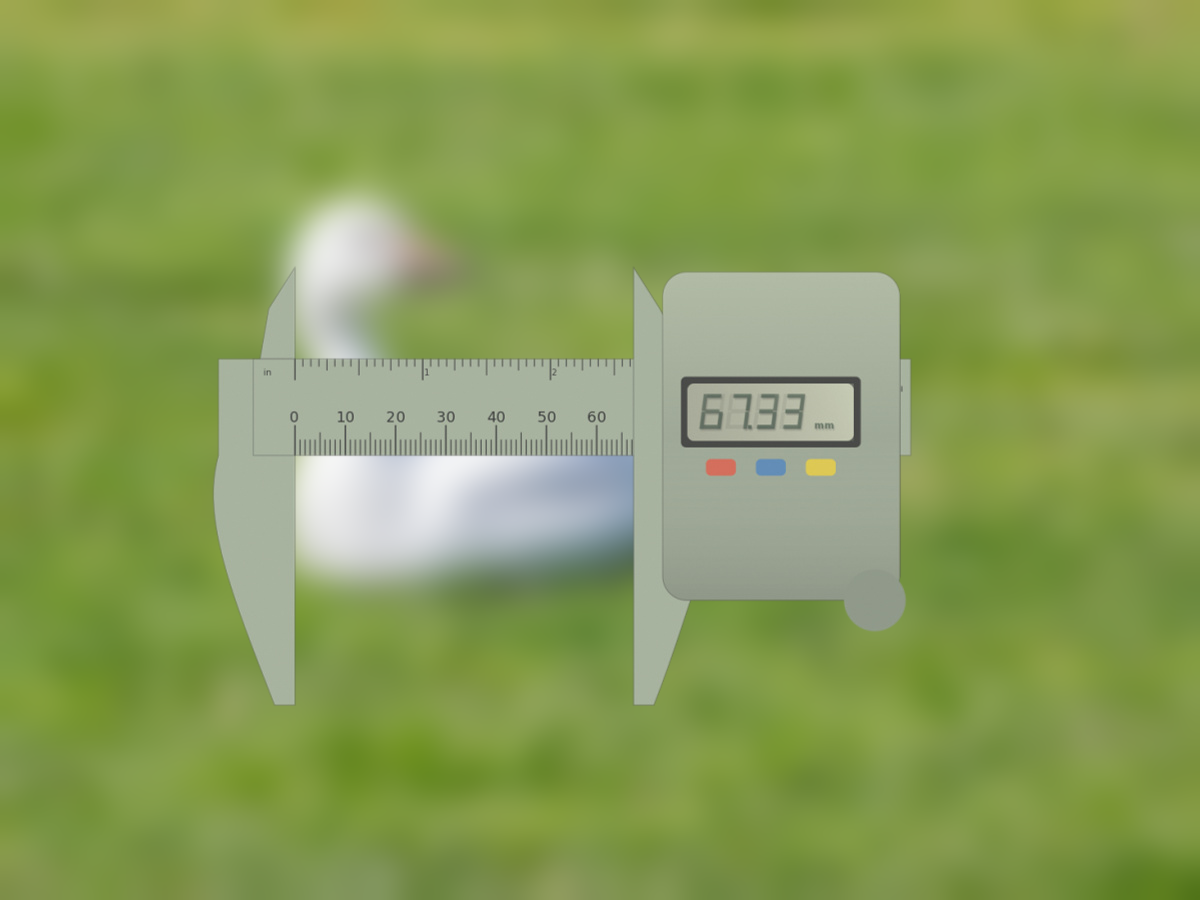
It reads 67.33; mm
